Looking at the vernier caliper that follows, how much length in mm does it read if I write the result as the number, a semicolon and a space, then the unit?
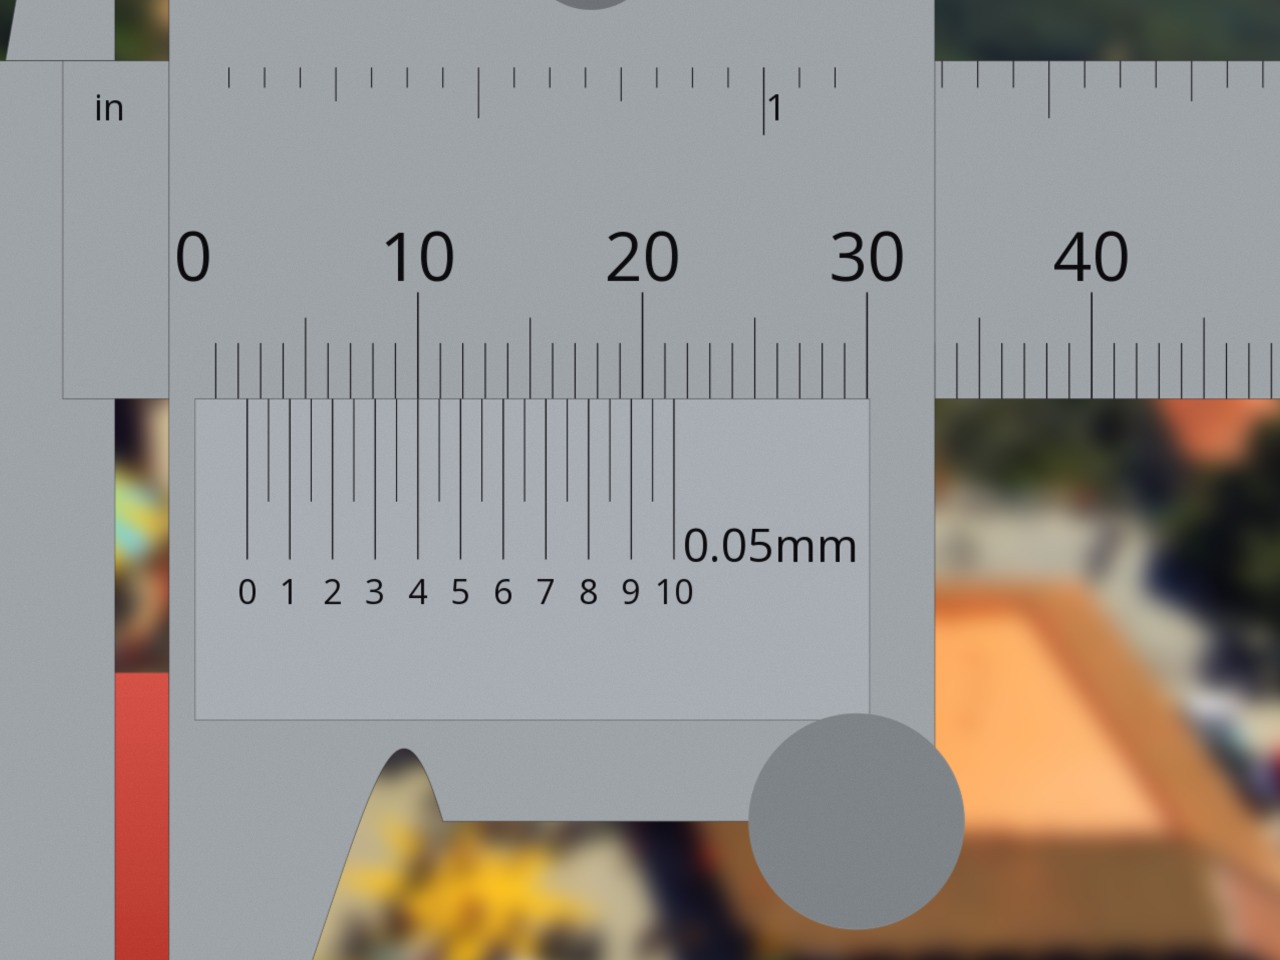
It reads 2.4; mm
